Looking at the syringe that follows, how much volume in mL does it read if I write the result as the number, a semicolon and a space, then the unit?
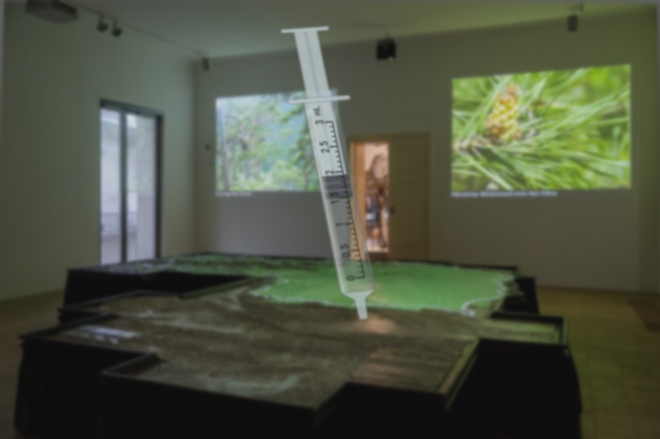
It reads 1.5; mL
